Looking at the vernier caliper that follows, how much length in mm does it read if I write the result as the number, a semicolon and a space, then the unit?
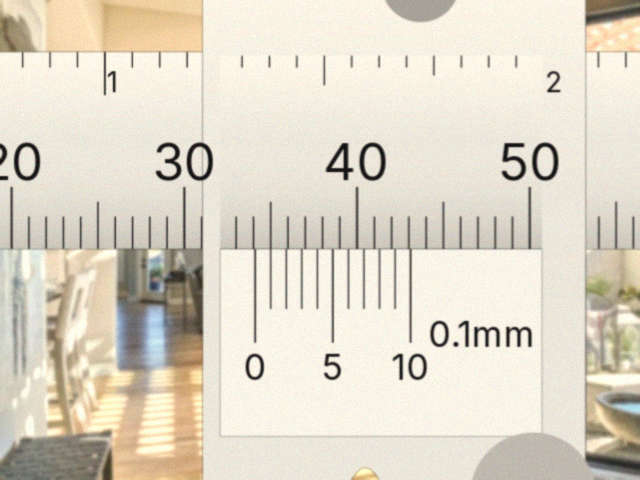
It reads 34.1; mm
